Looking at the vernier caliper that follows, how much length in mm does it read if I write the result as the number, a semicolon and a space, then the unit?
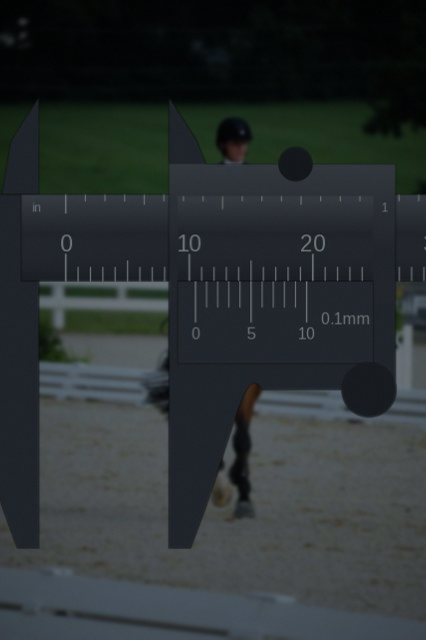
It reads 10.5; mm
